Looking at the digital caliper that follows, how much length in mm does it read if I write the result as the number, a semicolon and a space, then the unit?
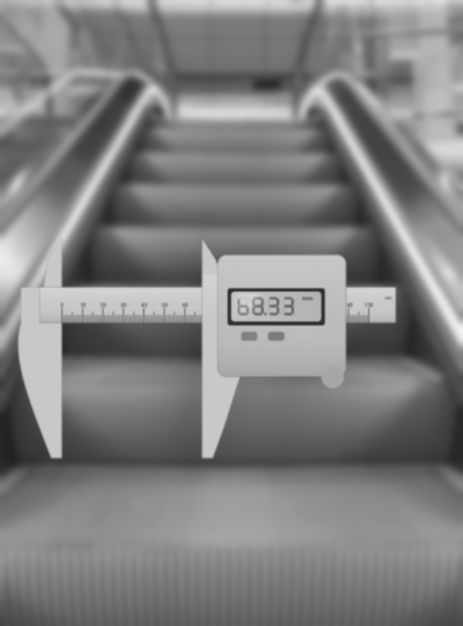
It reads 68.33; mm
